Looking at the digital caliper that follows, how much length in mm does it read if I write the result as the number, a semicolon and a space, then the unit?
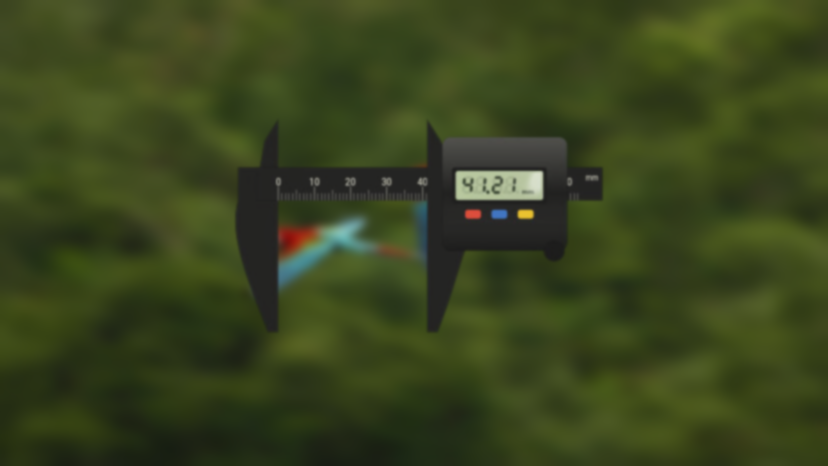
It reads 41.21; mm
